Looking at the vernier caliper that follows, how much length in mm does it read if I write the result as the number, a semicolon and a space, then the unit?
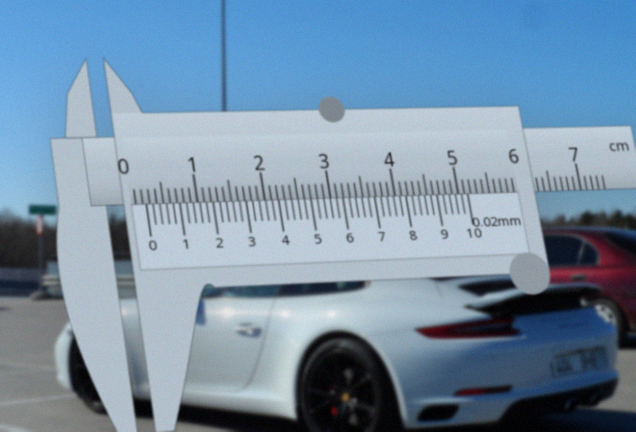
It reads 2.5; mm
